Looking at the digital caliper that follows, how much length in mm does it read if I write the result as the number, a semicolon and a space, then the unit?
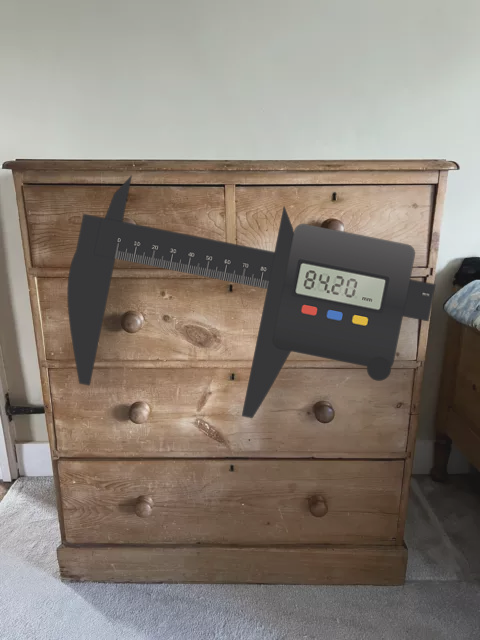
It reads 84.20; mm
